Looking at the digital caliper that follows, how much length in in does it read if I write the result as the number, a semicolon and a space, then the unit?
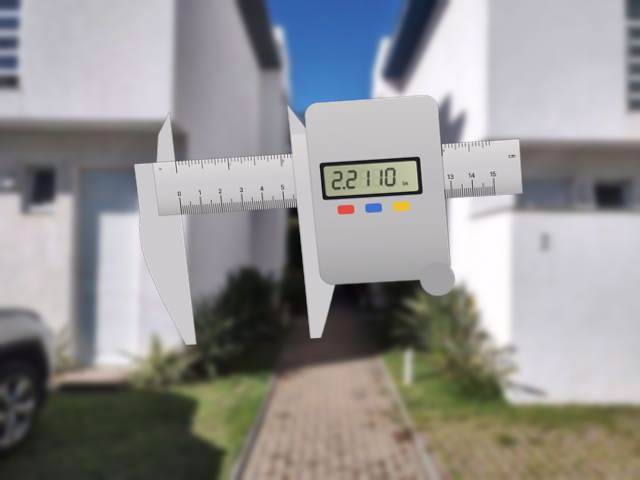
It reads 2.2110; in
